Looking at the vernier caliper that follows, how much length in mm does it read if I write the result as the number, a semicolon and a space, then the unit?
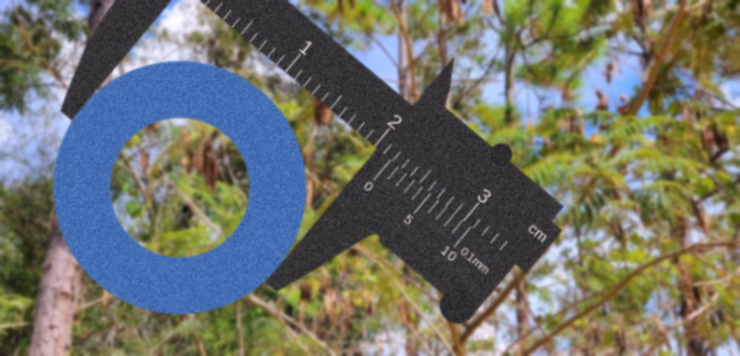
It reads 21.8; mm
